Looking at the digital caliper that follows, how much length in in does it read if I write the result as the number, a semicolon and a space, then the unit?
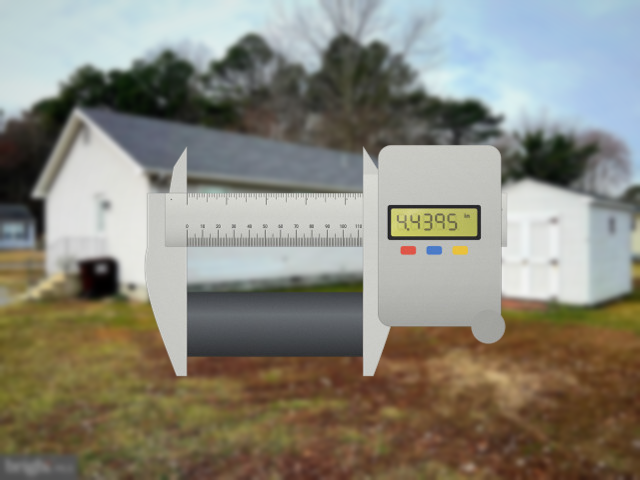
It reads 4.4395; in
